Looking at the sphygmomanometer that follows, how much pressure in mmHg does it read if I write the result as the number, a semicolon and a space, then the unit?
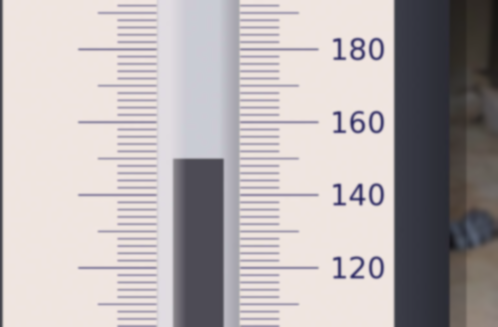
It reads 150; mmHg
